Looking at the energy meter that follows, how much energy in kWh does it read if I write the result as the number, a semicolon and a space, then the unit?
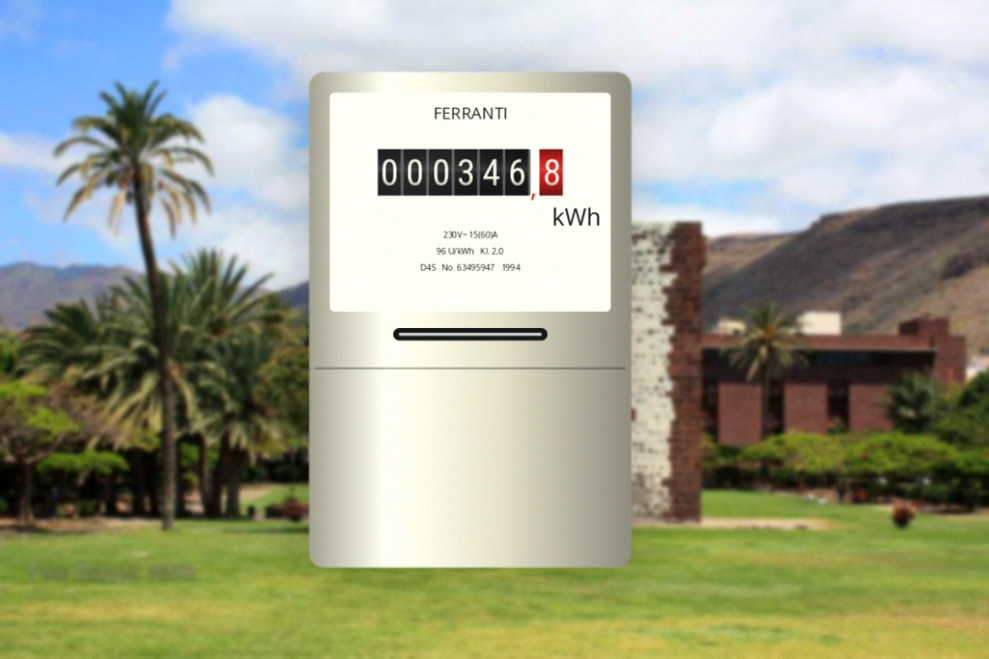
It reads 346.8; kWh
